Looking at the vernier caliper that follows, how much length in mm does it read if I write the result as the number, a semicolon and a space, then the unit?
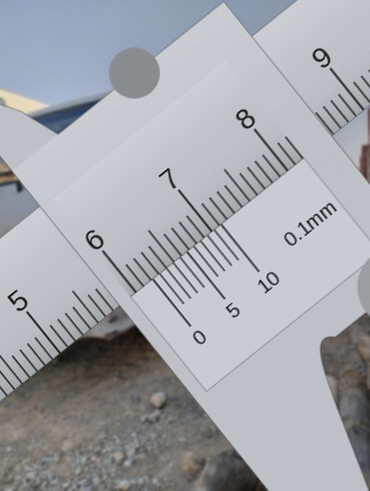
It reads 62.2; mm
